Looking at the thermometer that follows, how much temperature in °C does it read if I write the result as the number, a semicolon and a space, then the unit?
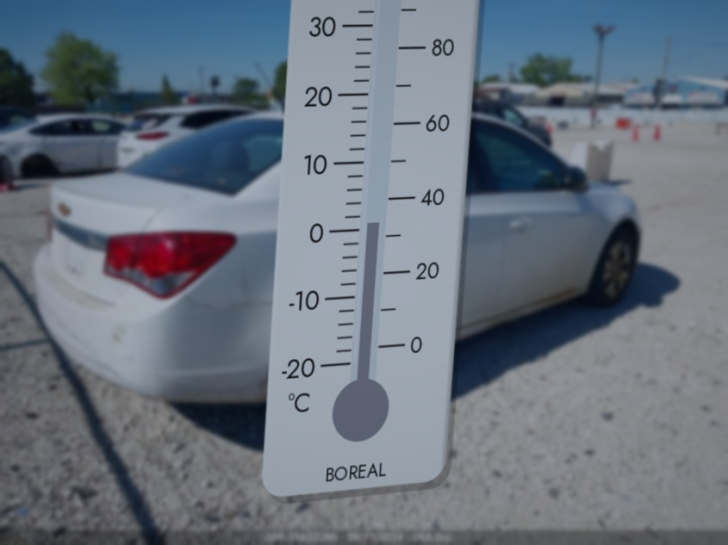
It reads 1; °C
